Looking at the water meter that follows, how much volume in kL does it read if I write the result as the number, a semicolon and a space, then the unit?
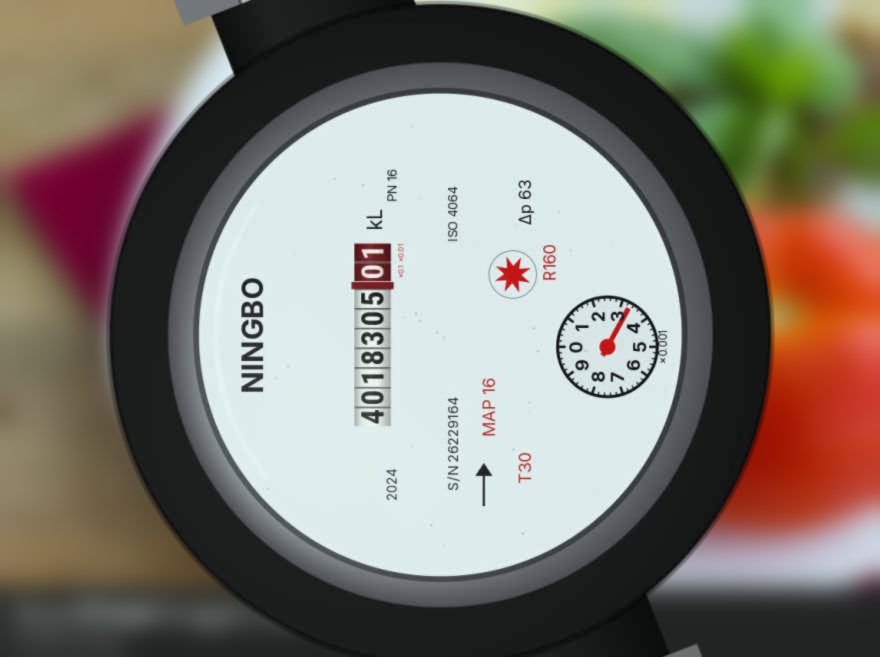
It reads 4018305.013; kL
